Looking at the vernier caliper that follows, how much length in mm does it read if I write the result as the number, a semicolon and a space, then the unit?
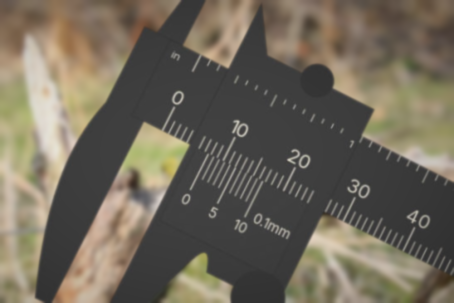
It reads 7.6; mm
